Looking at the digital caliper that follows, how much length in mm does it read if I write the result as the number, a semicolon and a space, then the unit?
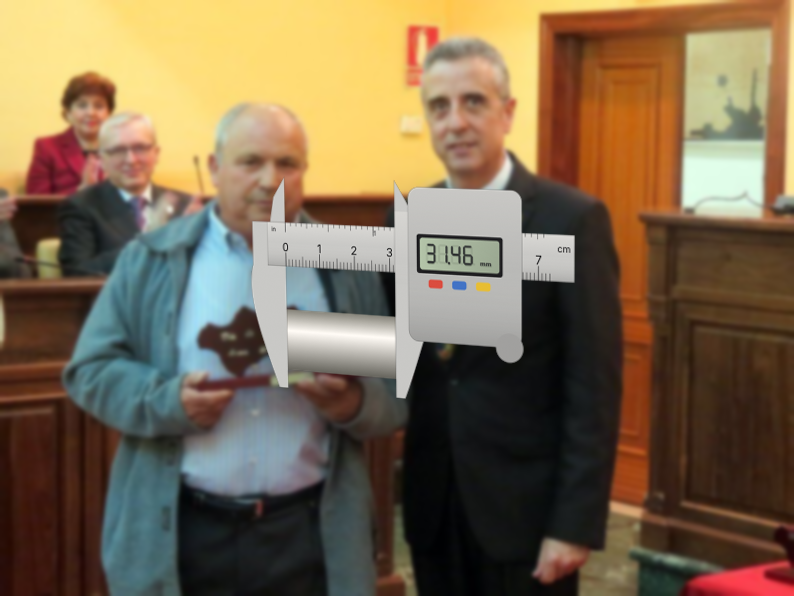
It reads 31.46; mm
